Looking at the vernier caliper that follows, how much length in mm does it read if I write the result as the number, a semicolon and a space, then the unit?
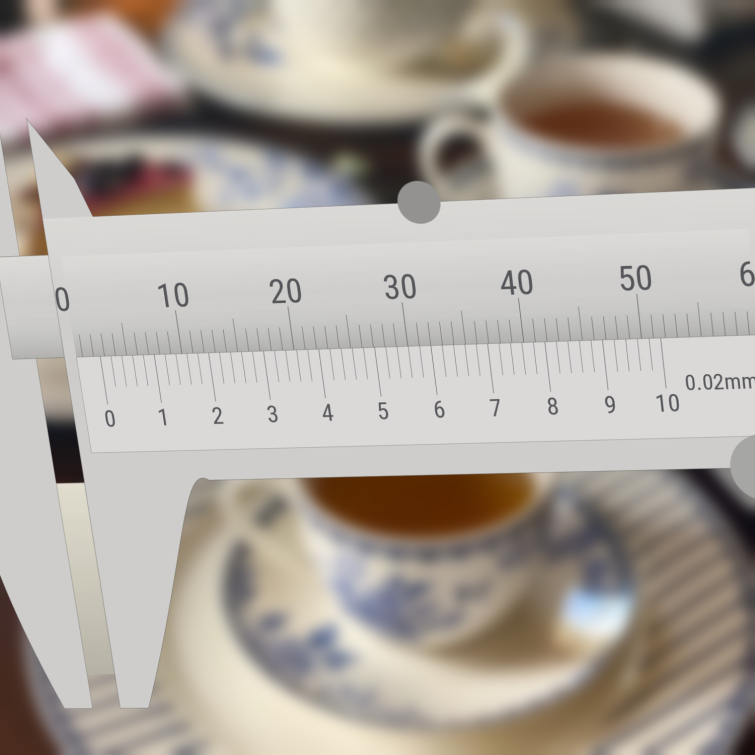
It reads 2.6; mm
